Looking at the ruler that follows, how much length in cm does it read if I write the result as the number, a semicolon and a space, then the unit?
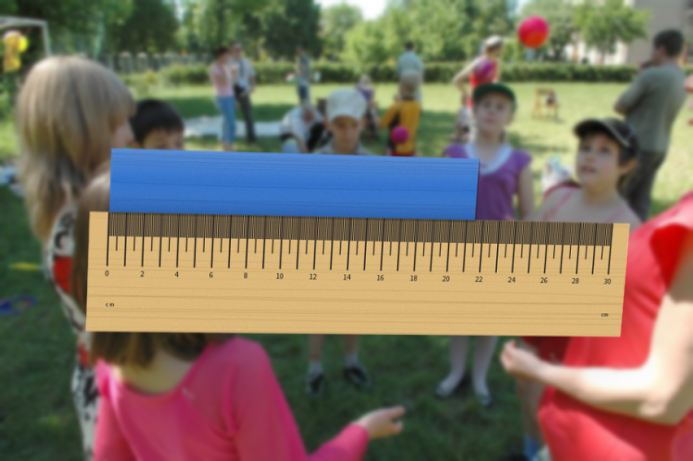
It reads 21.5; cm
